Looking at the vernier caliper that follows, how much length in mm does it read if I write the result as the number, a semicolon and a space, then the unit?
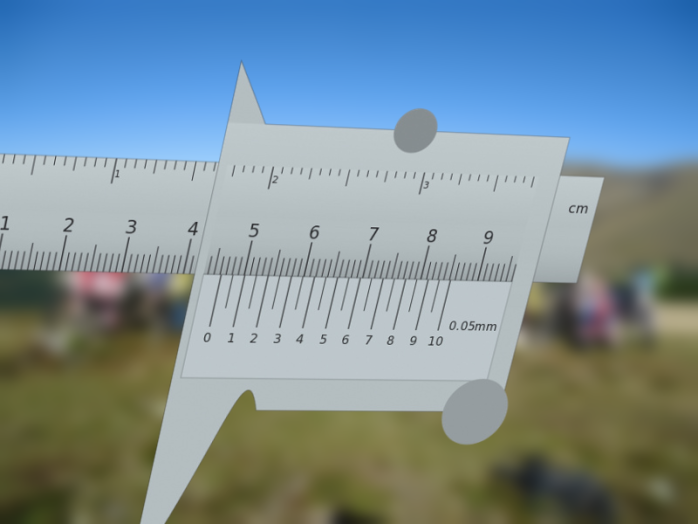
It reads 46.2; mm
